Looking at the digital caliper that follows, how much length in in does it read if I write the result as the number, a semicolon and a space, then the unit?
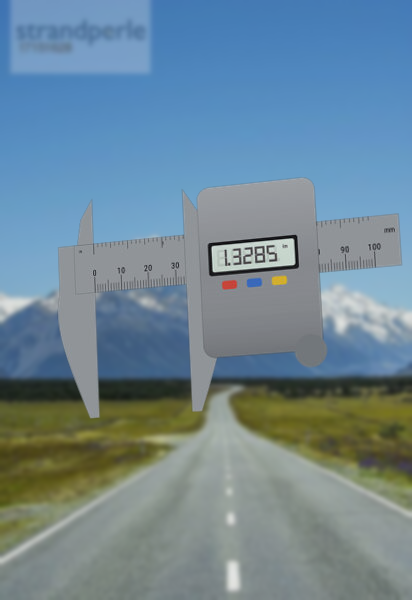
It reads 1.3285; in
